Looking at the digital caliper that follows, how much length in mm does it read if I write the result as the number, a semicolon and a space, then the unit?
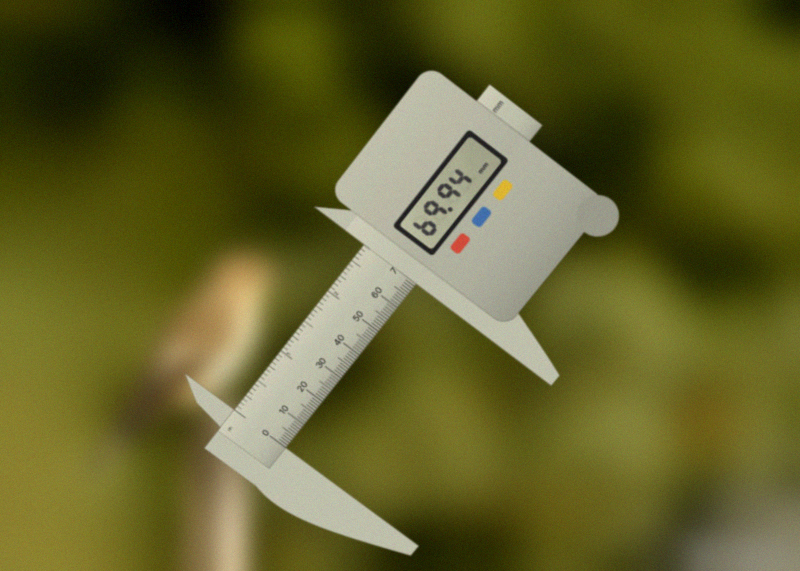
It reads 69.94; mm
